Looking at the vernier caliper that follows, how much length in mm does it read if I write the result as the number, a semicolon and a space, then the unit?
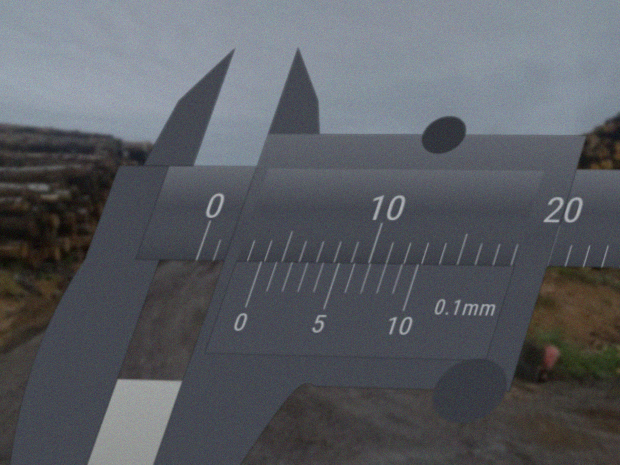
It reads 3.8; mm
